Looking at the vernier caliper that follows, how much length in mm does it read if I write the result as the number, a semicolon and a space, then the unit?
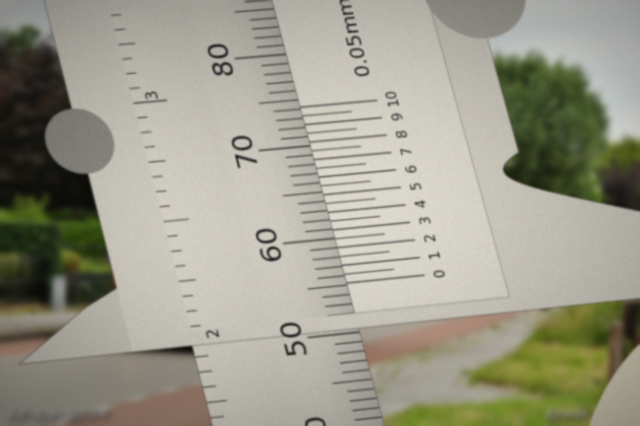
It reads 55.2; mm
